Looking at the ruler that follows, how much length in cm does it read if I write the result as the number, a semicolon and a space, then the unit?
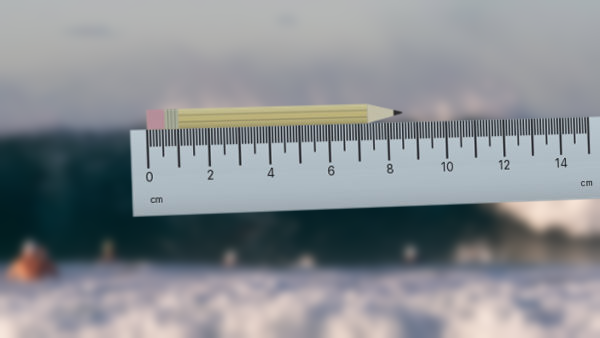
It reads 8.5; cm
